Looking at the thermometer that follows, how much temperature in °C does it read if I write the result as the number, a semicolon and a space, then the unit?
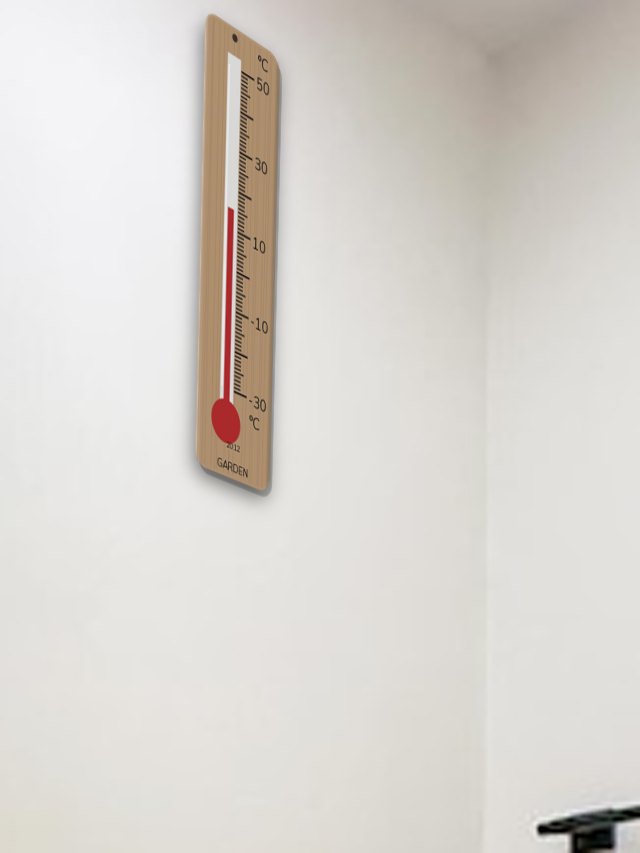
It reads 15; °C
